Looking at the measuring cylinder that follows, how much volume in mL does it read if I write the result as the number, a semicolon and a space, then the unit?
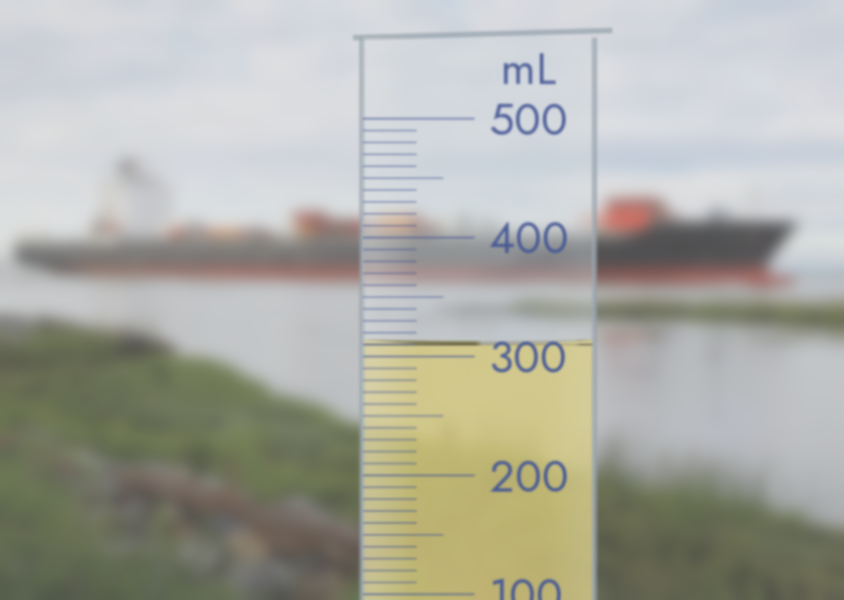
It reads 310; mL
